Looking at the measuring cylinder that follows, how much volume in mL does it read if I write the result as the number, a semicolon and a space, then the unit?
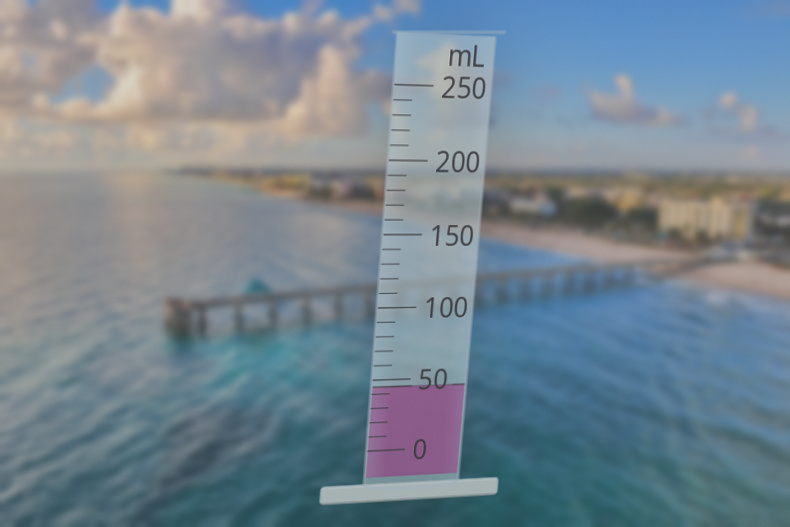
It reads 45; mL
